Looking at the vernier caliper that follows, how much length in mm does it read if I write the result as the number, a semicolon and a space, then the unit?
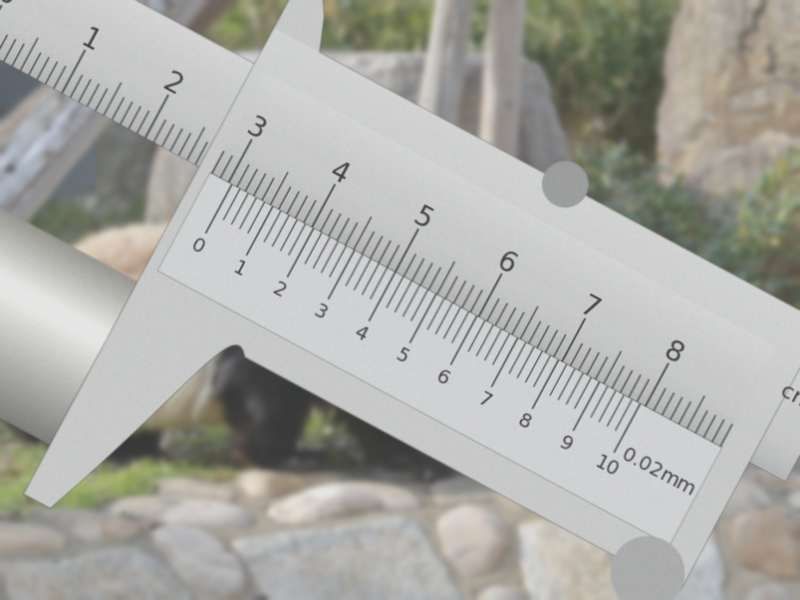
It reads 30.4; mm
